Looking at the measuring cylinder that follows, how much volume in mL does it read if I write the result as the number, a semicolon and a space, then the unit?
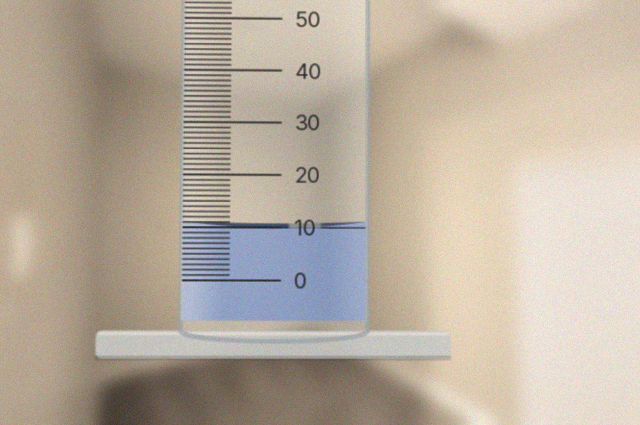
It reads 10; mL
